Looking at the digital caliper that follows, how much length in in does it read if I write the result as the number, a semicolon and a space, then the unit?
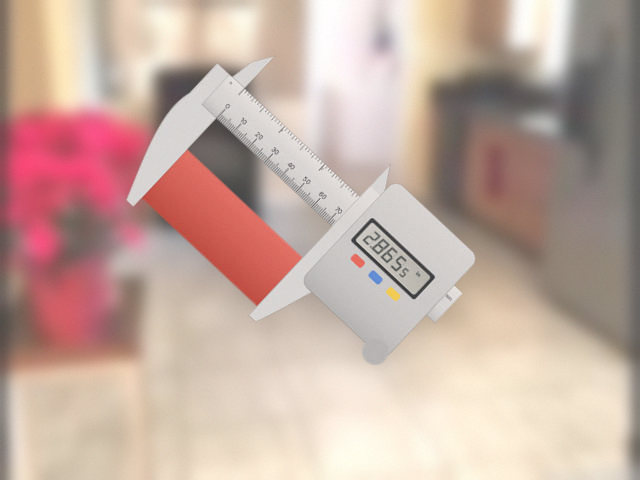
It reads 2.8655; in
